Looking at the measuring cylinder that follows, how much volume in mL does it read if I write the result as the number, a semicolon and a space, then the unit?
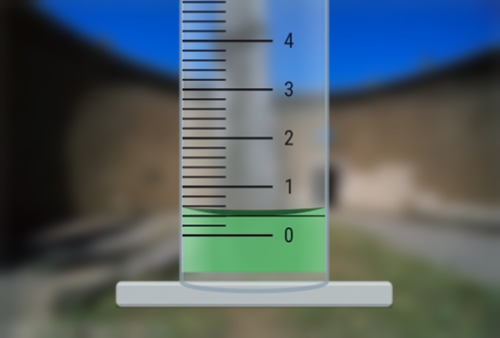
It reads 0.4; mL
